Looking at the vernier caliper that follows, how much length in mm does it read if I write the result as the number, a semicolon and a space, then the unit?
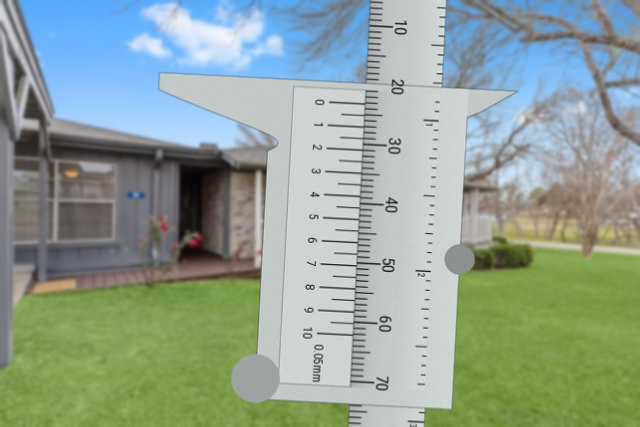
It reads 23.2; mm
